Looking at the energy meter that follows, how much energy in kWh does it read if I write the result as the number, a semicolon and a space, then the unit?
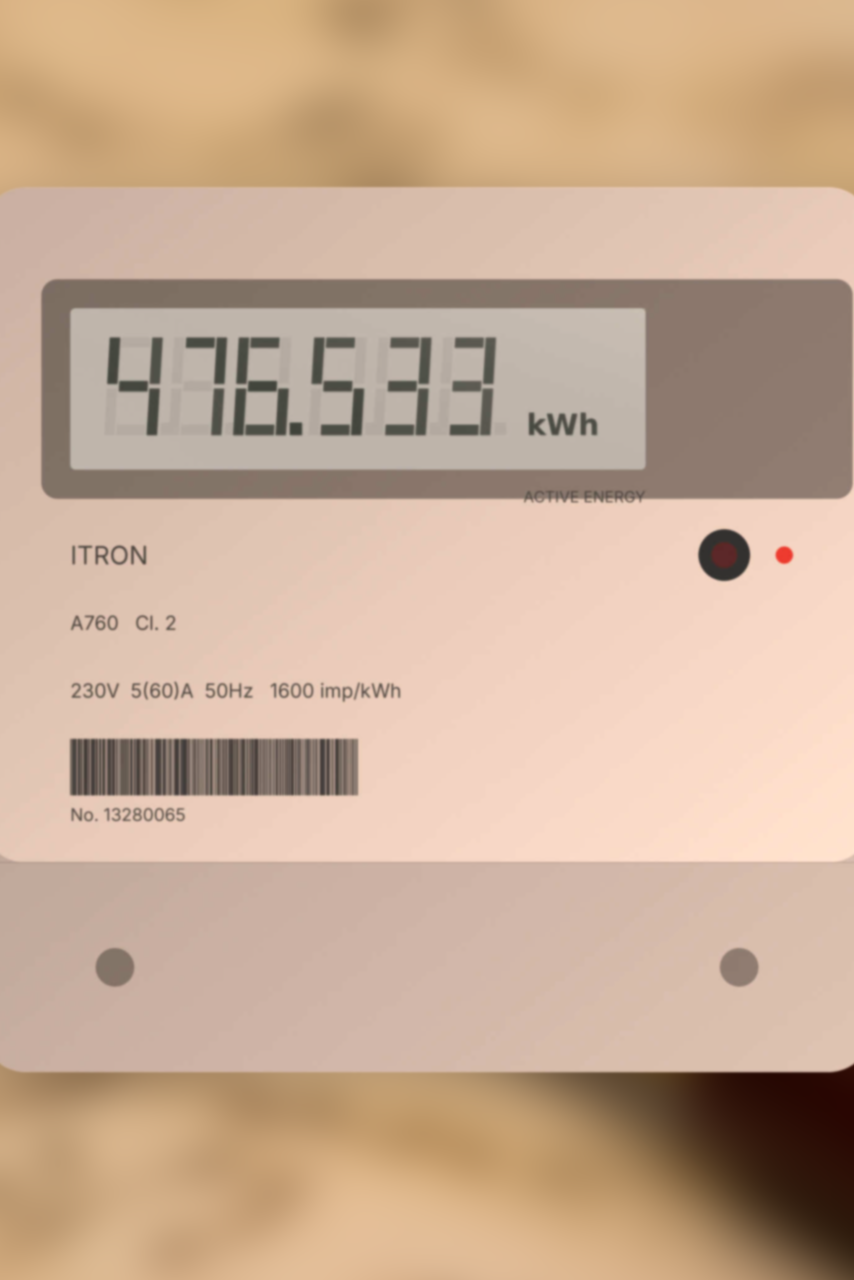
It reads 476.533; kWh
